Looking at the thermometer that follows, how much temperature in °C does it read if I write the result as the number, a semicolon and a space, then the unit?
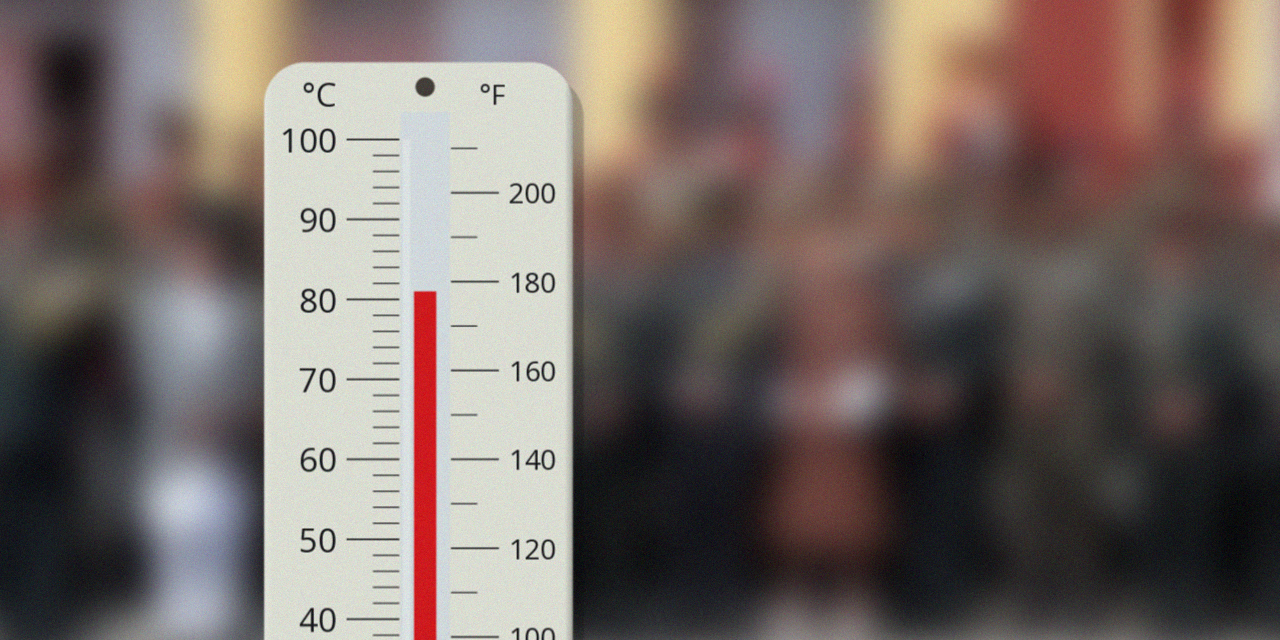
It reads 81; °C
